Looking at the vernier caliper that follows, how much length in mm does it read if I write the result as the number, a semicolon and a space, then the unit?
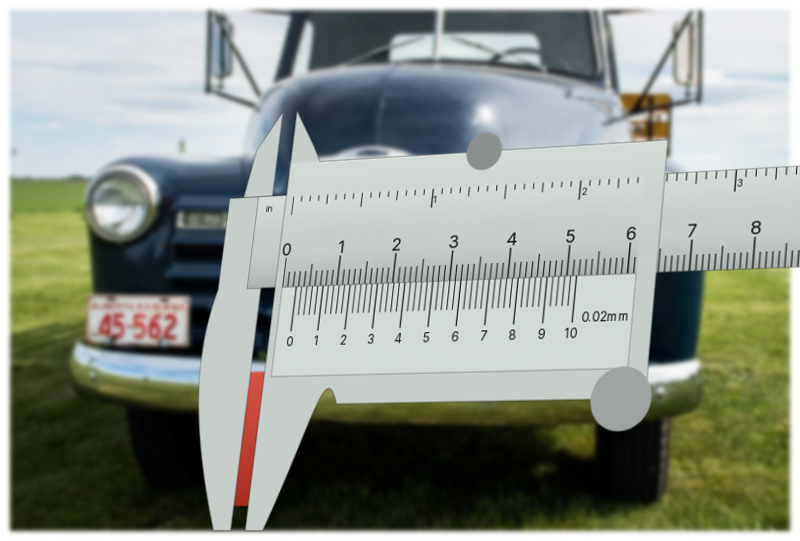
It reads 2.6; mm
